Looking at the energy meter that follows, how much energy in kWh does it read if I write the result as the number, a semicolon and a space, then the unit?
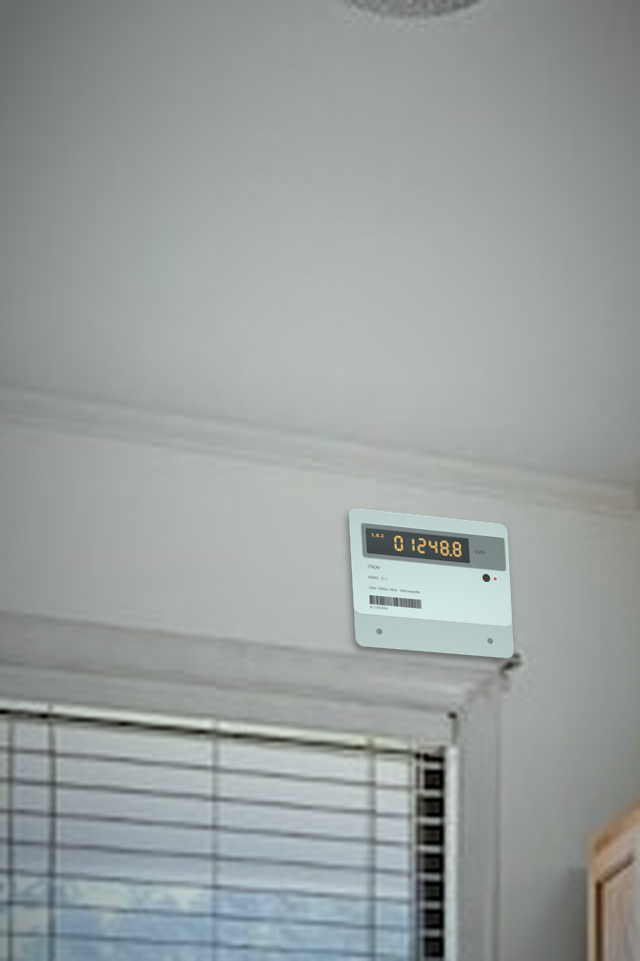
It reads 1248.8; kWh
